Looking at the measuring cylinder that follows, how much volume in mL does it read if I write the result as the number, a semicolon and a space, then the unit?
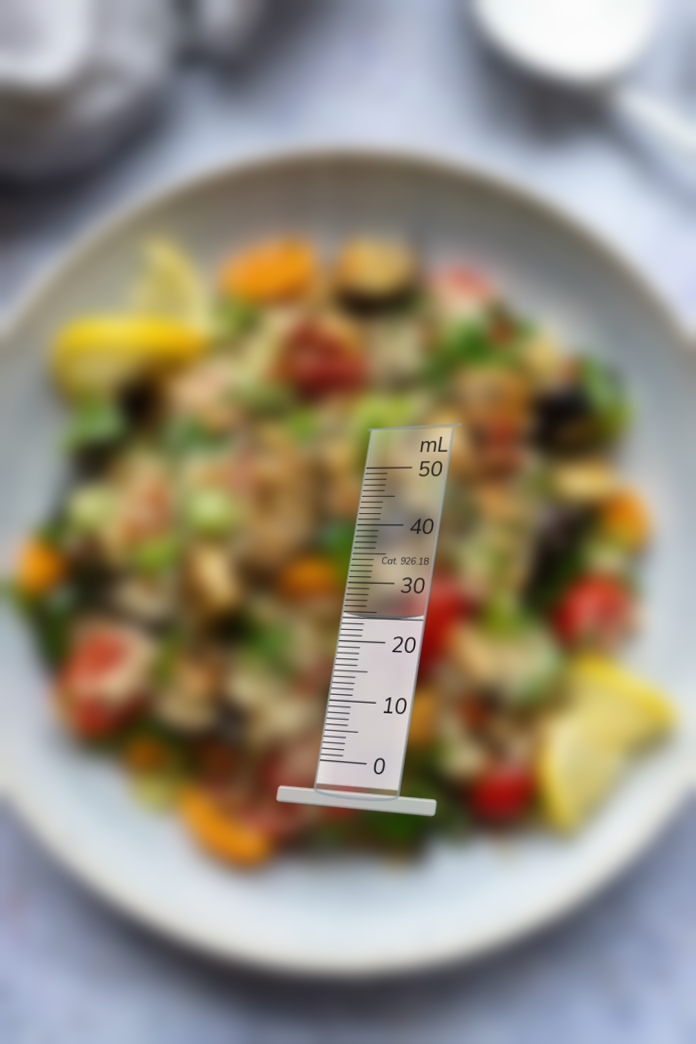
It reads 24; mL
